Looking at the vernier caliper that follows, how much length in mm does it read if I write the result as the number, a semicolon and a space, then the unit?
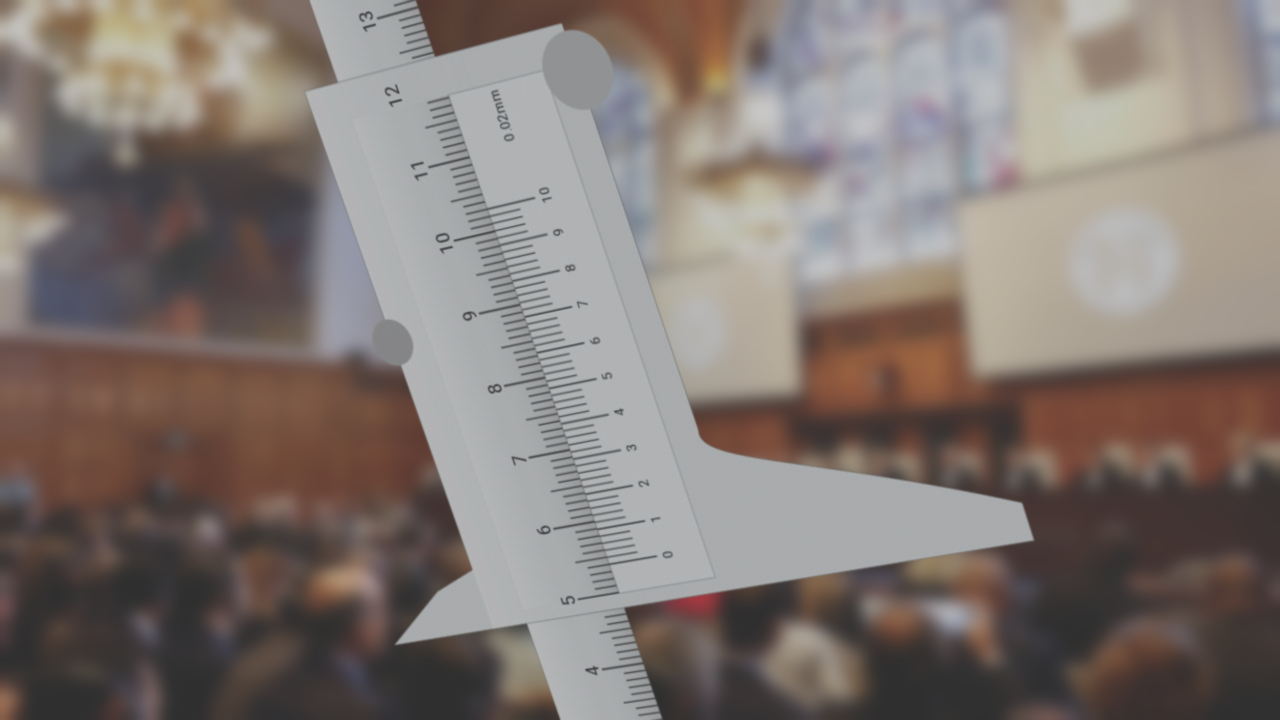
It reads 54.0; mm
